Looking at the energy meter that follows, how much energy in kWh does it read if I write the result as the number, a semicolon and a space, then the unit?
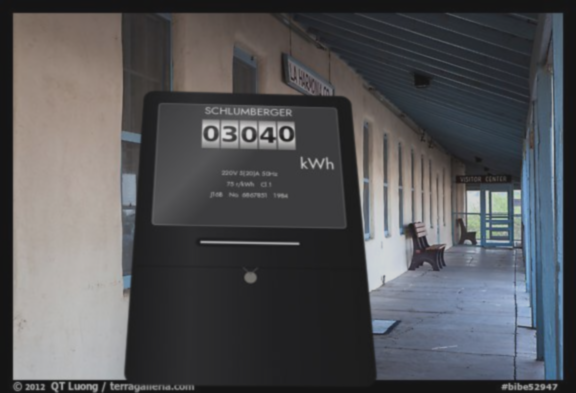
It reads 3040; kWh
